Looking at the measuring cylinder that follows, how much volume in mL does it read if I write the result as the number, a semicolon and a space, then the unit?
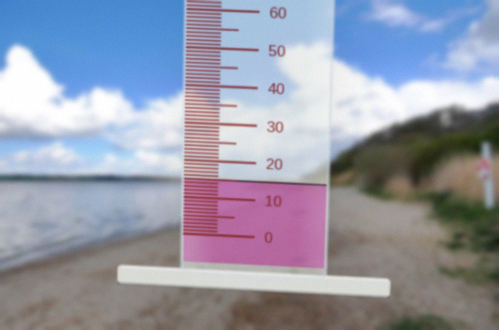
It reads 15; mL
